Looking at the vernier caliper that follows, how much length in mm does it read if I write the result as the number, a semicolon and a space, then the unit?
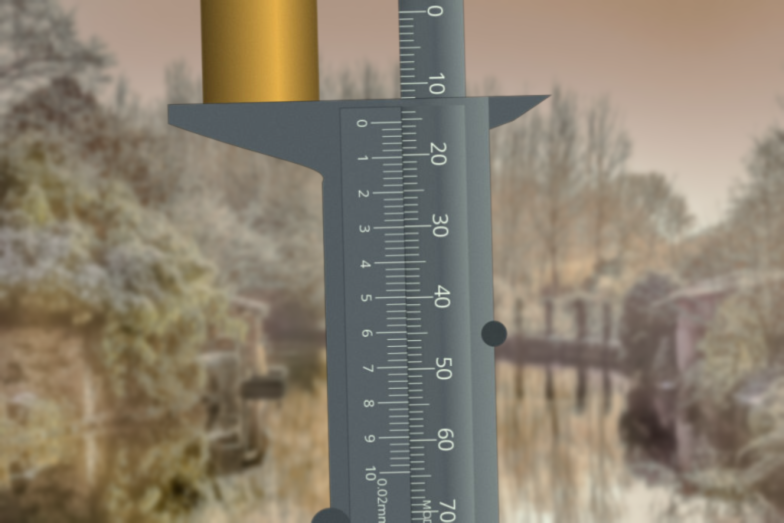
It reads 15.4; mm
